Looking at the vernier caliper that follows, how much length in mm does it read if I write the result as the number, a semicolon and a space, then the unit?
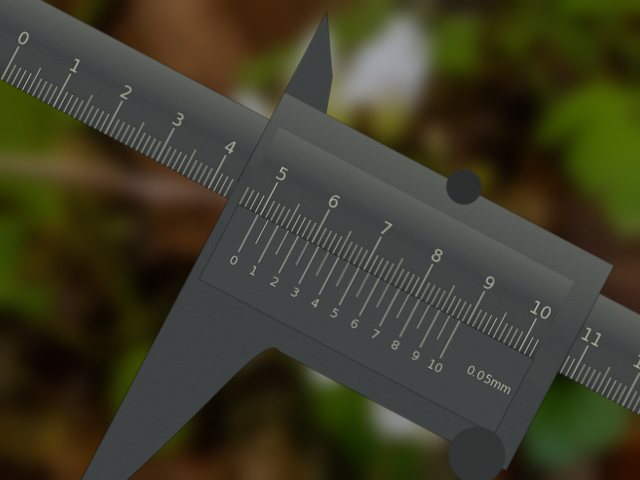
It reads 49.6; mm
